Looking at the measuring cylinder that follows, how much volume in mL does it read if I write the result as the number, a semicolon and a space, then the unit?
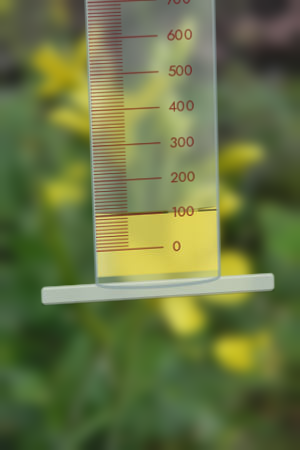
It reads 100; mL
